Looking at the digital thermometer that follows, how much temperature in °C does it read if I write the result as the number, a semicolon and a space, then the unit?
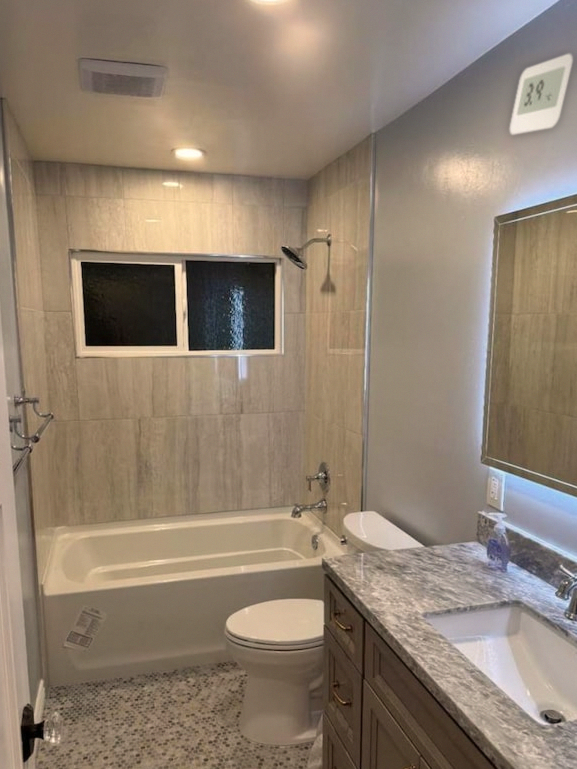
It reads 3.9; °C
